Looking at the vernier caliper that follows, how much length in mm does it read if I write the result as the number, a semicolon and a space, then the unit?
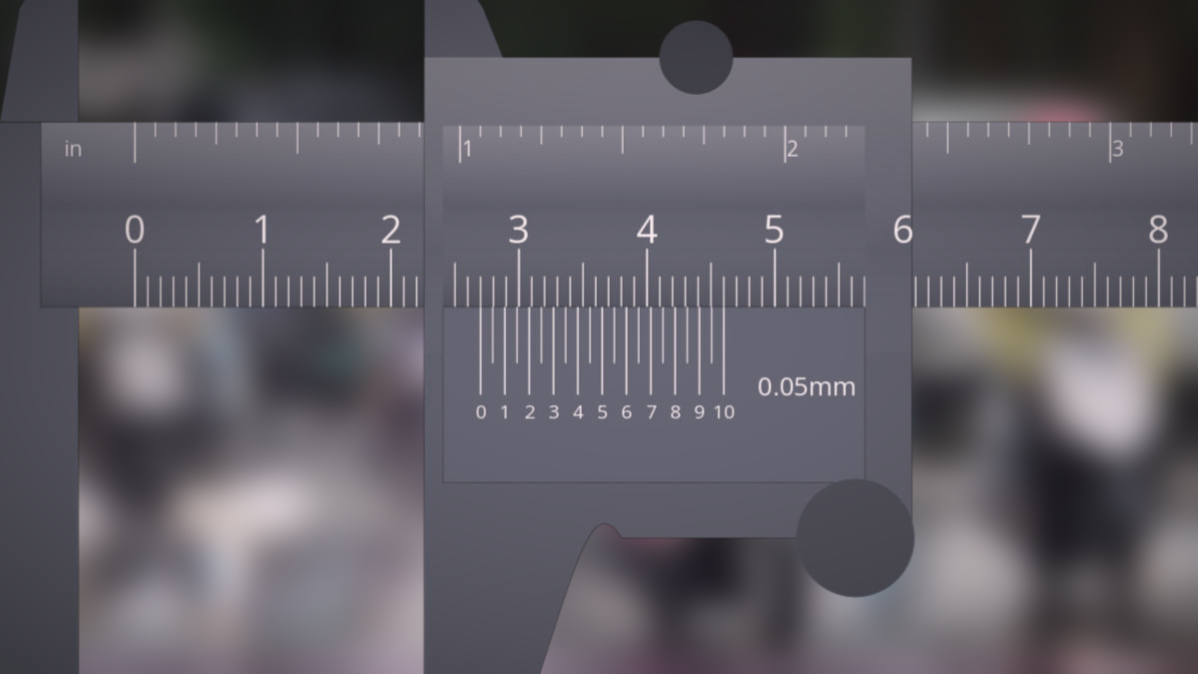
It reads 27.0; mm
